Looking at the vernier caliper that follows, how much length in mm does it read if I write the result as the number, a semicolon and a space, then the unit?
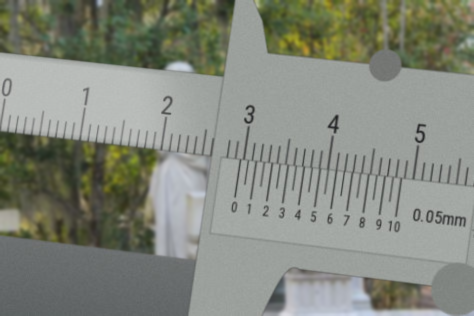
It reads 29.6; mm
